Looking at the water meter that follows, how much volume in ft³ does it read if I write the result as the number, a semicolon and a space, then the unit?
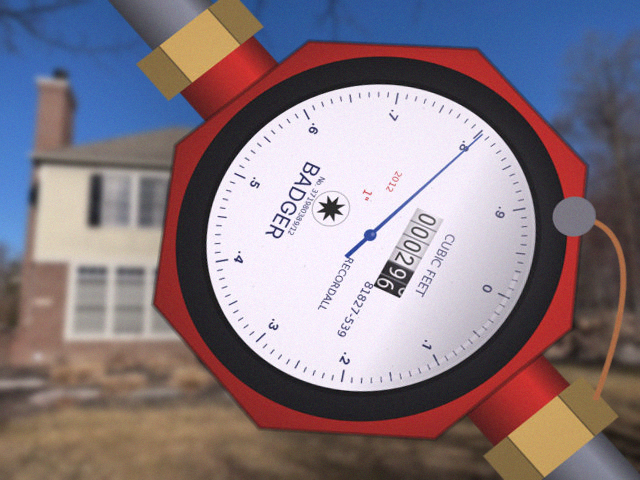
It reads 295.80; ft³
